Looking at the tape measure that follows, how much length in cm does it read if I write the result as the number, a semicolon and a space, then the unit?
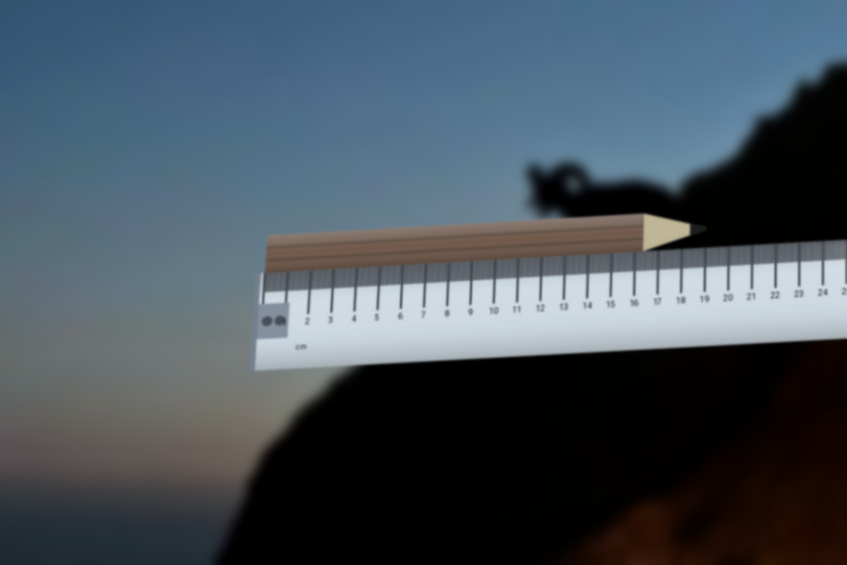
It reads 19; cm
